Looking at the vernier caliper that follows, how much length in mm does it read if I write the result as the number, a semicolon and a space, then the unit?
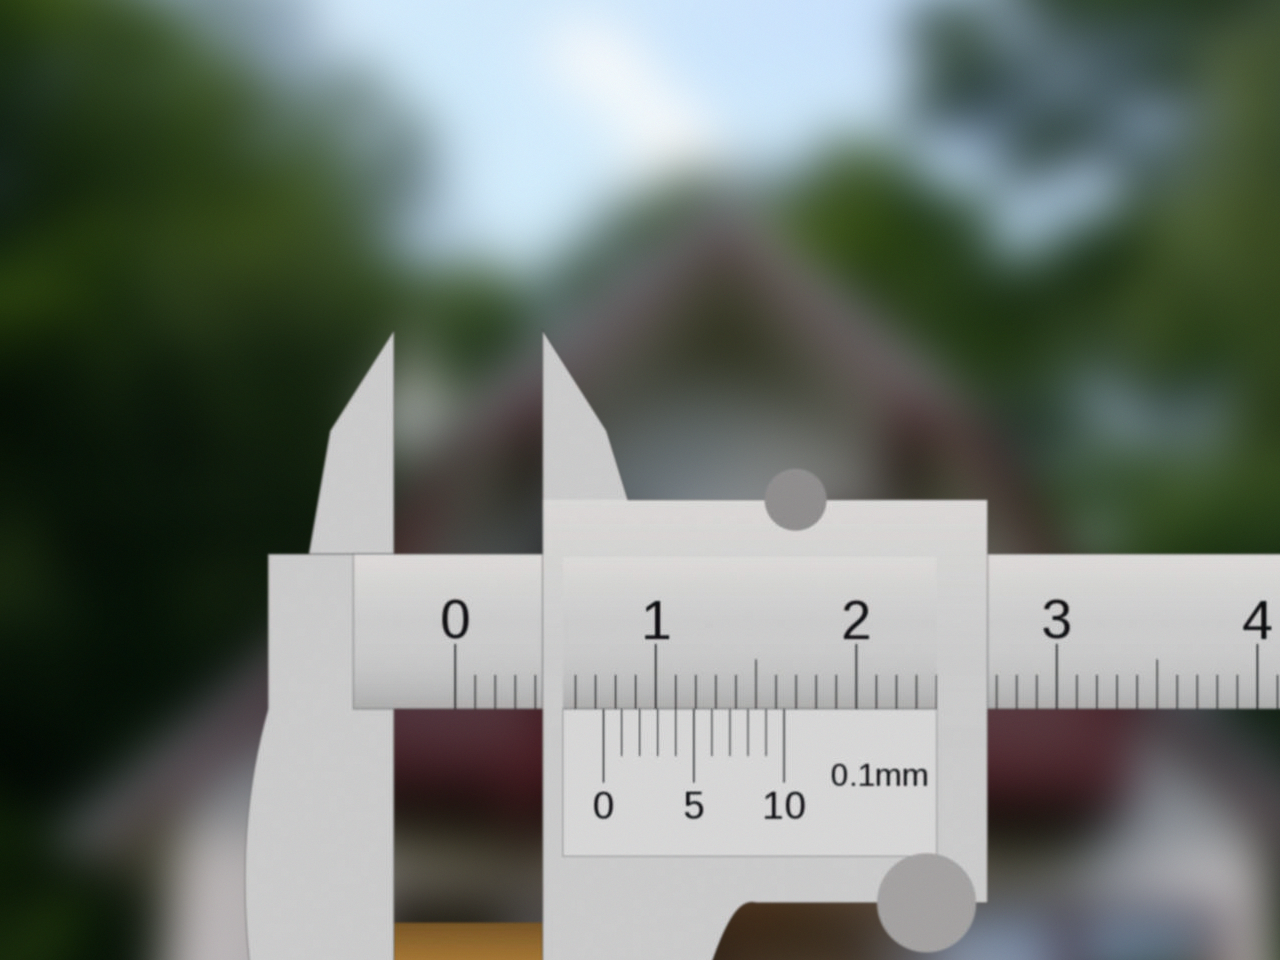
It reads 7.4; mm
